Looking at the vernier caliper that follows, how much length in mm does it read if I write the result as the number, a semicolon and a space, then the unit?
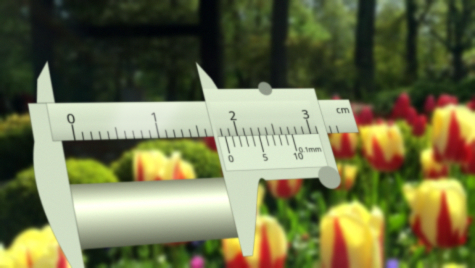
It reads 18.4; mm
